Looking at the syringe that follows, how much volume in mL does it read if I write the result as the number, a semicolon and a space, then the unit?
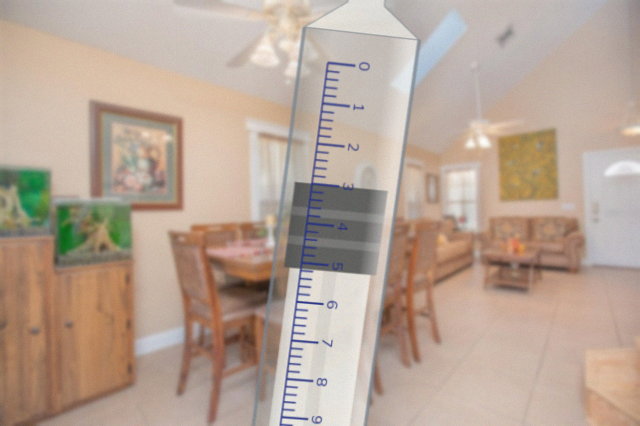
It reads 3; mL
